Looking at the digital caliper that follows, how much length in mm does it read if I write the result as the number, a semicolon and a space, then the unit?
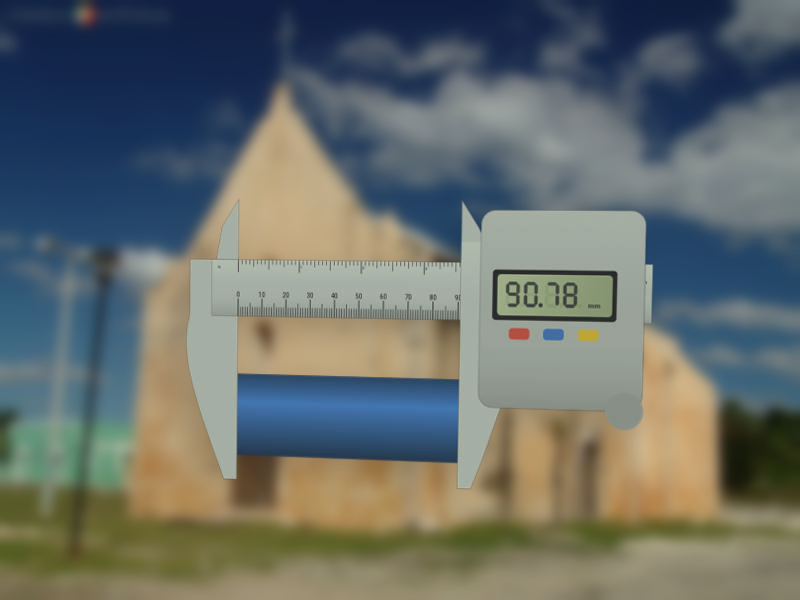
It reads 90.78; mm
